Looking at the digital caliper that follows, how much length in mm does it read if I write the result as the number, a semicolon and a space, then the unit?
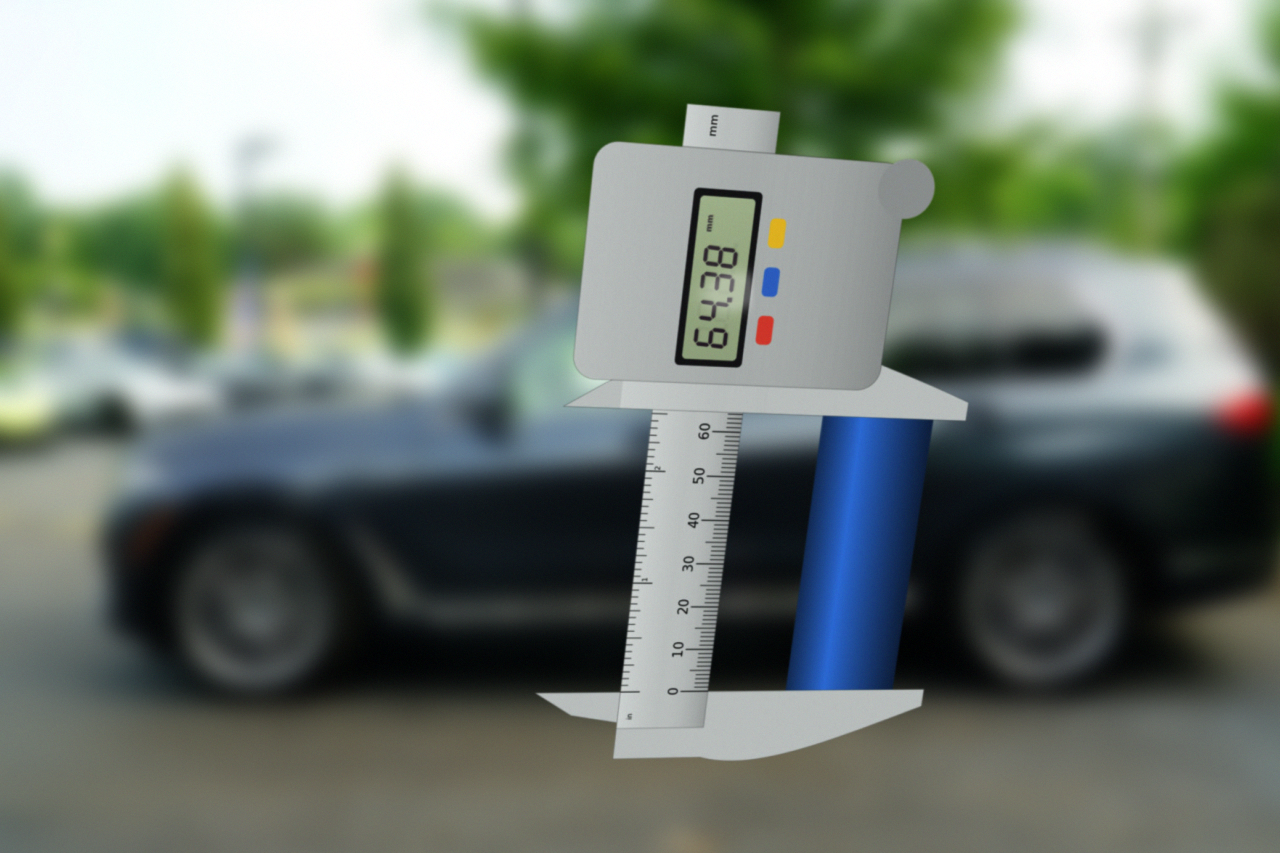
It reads 64.38; mm
